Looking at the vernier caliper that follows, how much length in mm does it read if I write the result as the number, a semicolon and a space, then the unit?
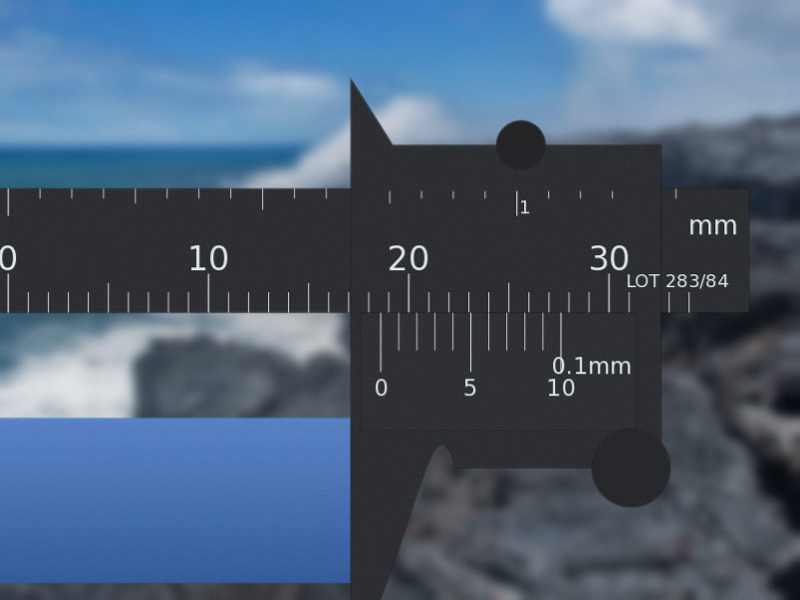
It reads 18.6; mm
